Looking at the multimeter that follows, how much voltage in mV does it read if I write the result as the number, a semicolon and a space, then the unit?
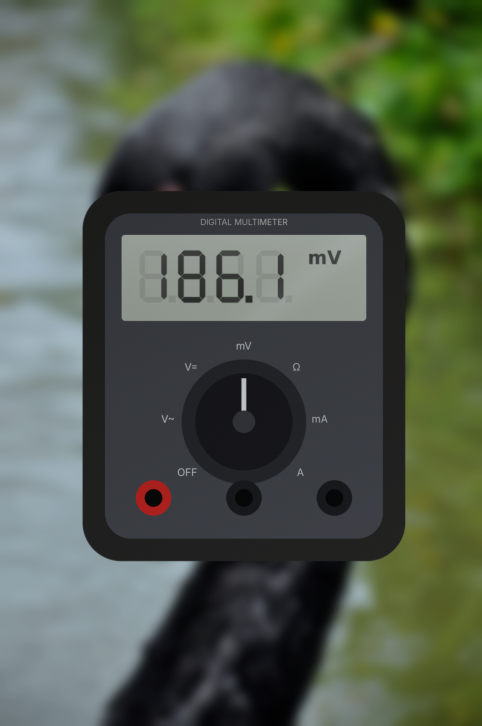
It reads 186.1; mV
